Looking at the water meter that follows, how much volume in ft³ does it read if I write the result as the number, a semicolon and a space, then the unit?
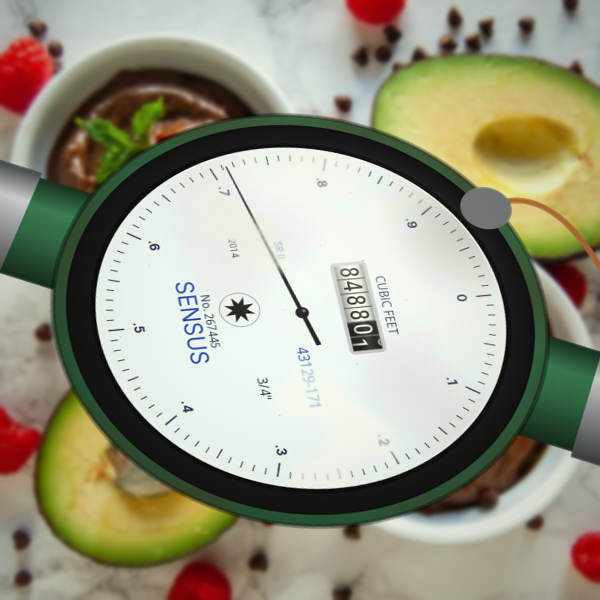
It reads 848800.71; ft³
